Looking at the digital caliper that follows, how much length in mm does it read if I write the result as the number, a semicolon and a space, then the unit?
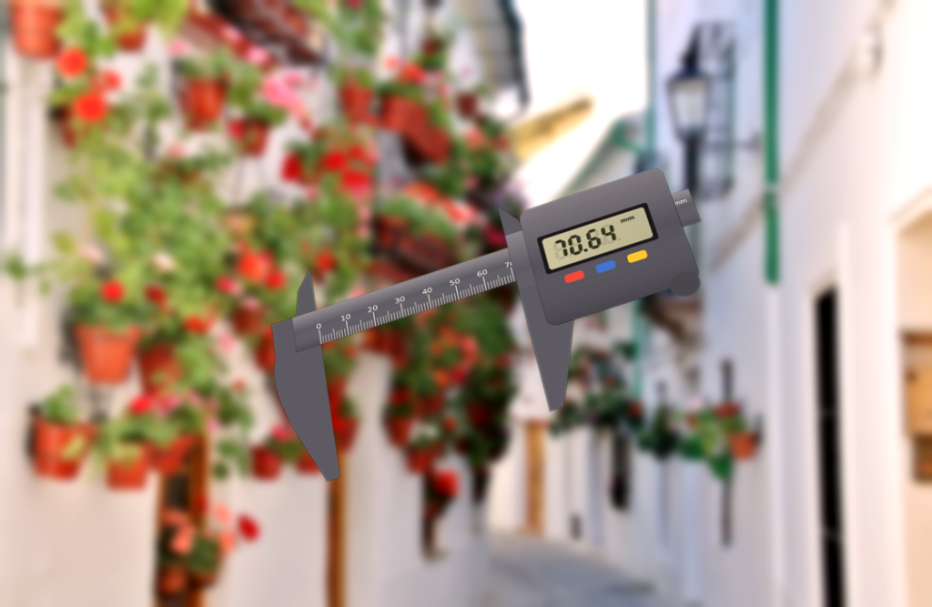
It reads 70.64; mm
